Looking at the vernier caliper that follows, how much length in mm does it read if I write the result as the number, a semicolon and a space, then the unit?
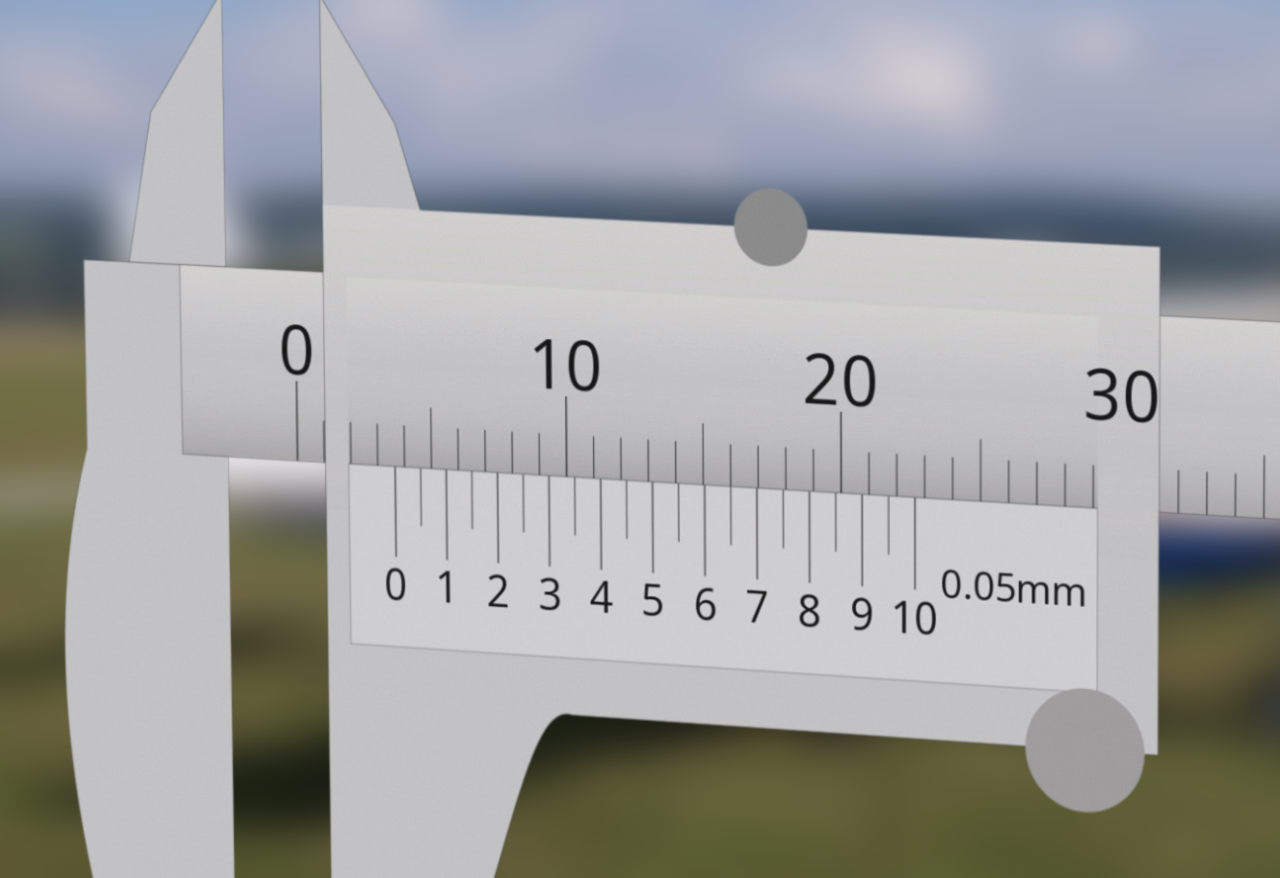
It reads 3.65; mm
